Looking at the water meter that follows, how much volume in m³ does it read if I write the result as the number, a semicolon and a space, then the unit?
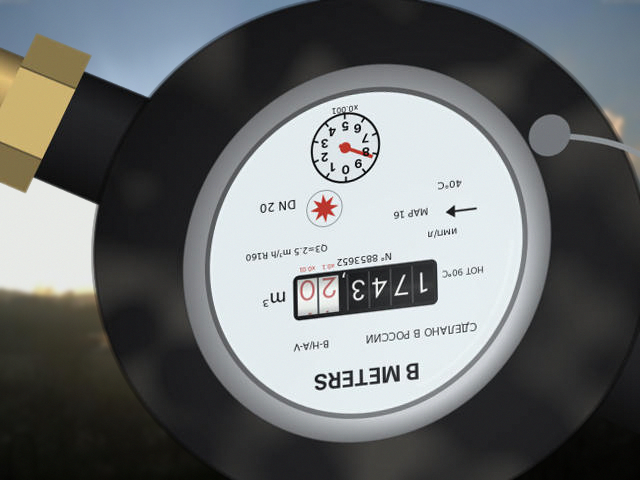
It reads 1743.198; m³
